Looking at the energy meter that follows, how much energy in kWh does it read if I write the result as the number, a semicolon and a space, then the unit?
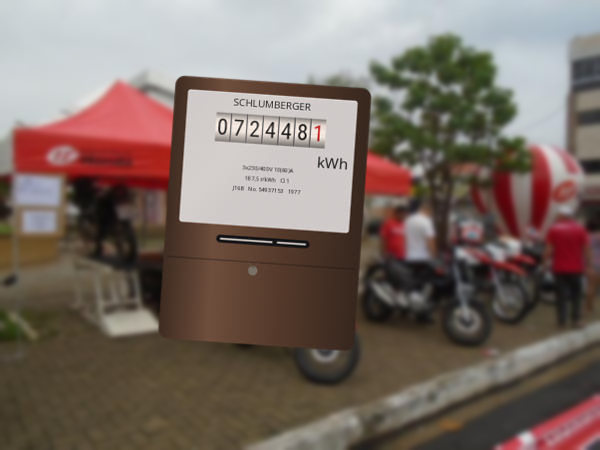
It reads 72448.1; kWh
